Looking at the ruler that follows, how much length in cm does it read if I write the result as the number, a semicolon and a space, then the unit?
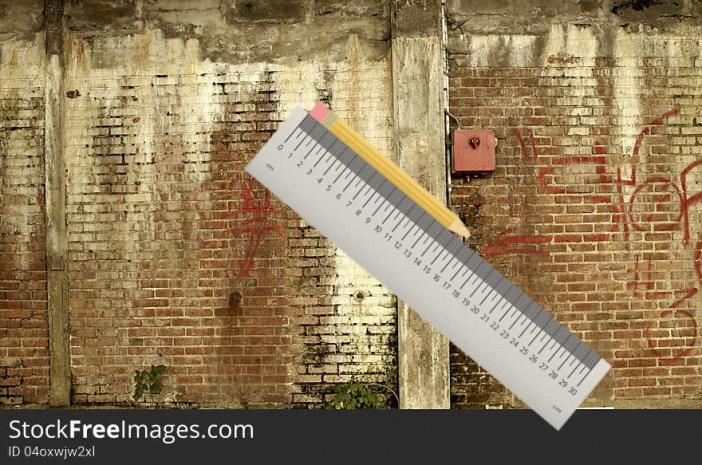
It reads 16.5; cm
